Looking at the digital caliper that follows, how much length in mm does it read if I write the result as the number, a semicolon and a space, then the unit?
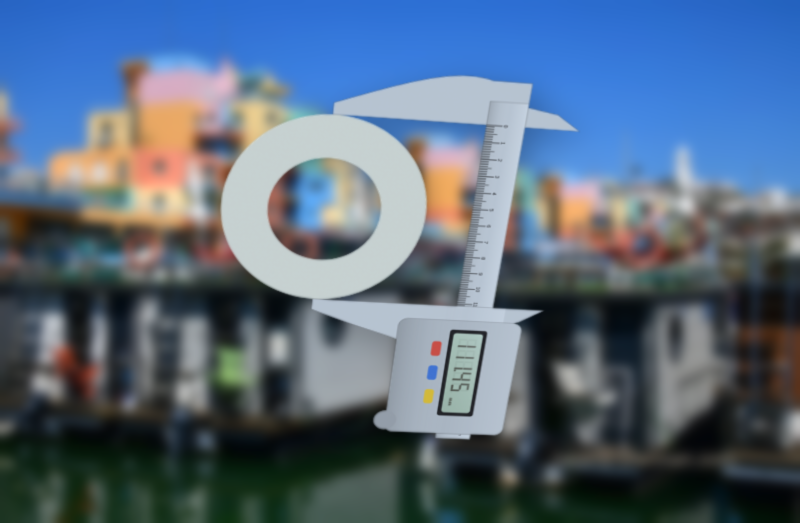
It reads 111.45; mm
